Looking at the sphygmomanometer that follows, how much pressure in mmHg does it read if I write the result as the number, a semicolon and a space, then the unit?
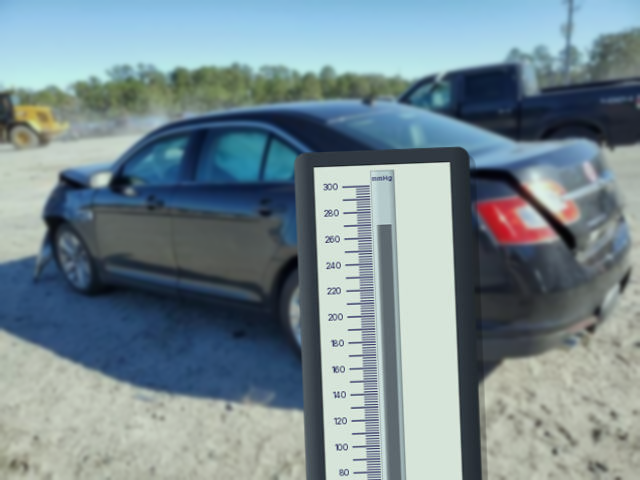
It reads 270; mmHg
